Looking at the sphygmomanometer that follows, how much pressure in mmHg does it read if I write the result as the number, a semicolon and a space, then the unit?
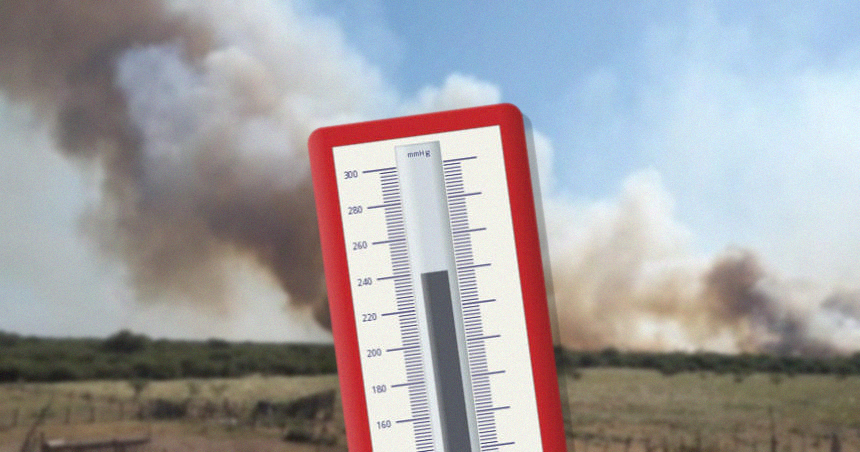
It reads 240; mmHg
